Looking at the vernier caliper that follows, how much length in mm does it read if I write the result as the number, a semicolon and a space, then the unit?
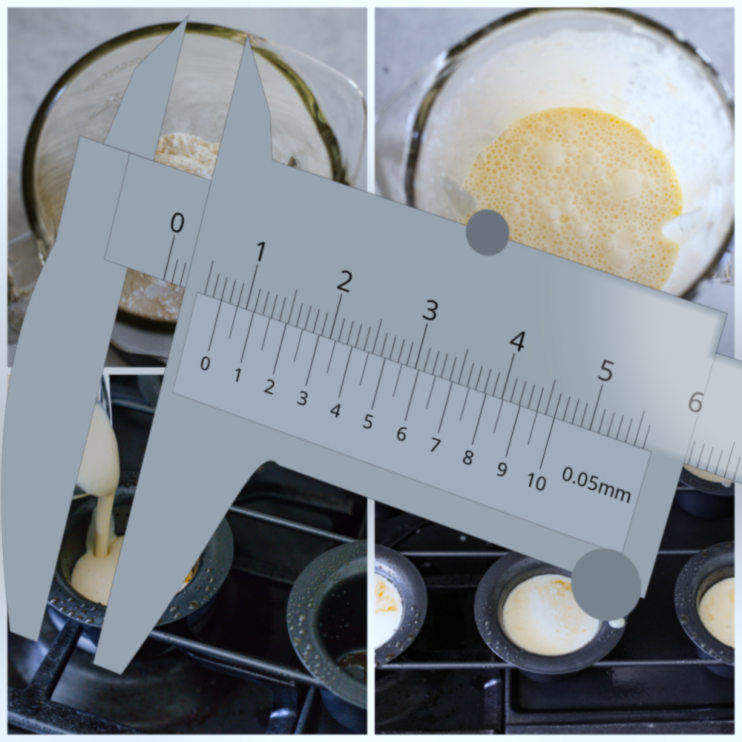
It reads 7.0; mm
